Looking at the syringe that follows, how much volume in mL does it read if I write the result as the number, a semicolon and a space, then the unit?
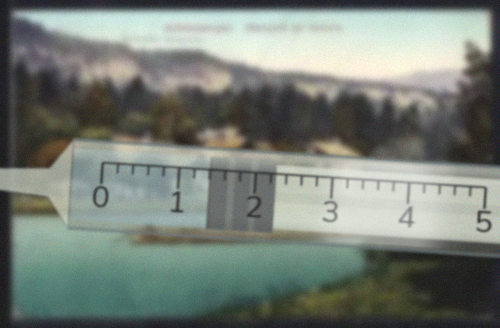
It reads 1.4; mL
